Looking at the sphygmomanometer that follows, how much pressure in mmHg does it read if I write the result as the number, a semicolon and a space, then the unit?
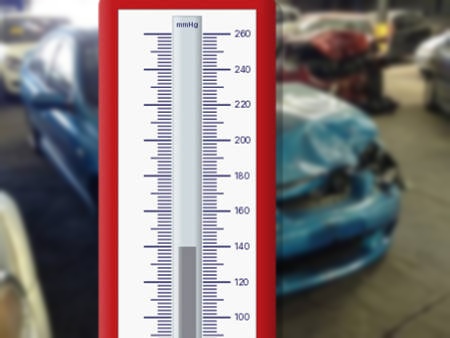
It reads 140; mmHg
